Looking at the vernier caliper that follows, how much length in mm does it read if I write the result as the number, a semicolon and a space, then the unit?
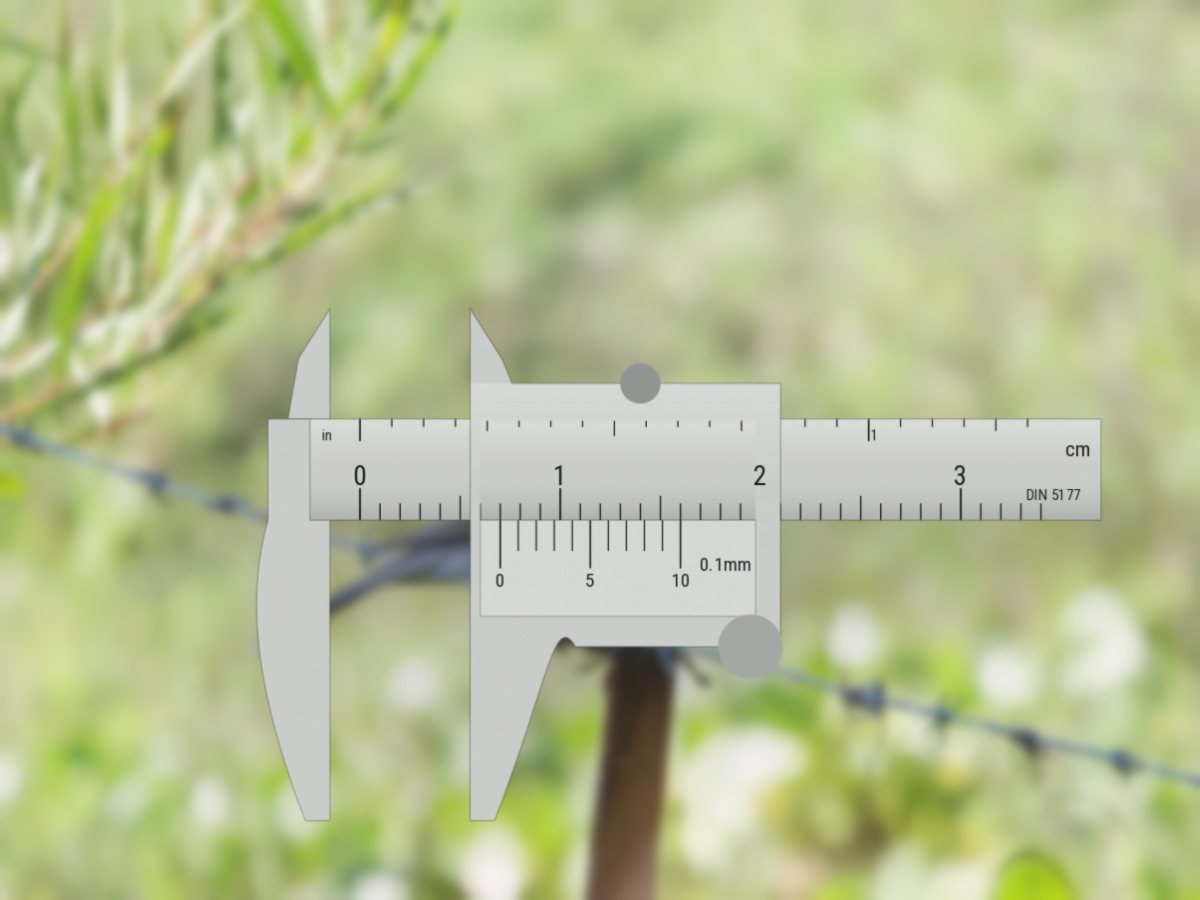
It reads 7.0; mm
